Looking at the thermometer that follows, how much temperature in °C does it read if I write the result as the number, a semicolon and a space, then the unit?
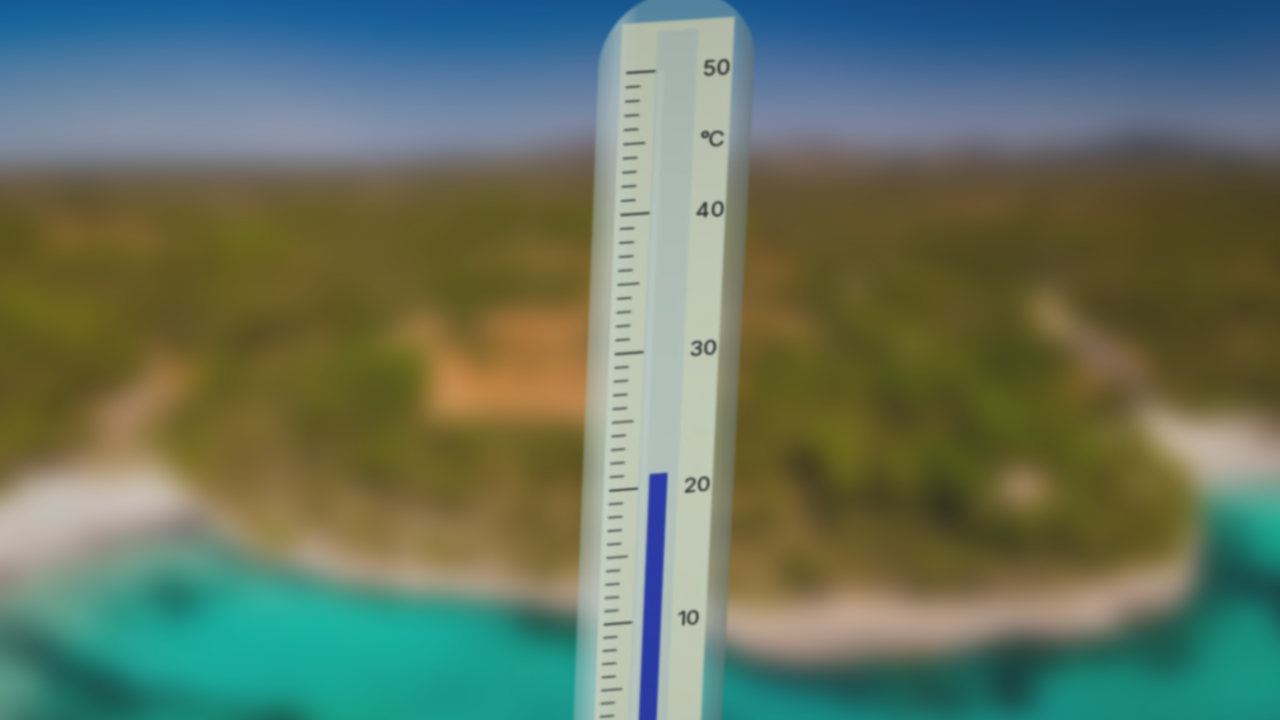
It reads 21; °C
